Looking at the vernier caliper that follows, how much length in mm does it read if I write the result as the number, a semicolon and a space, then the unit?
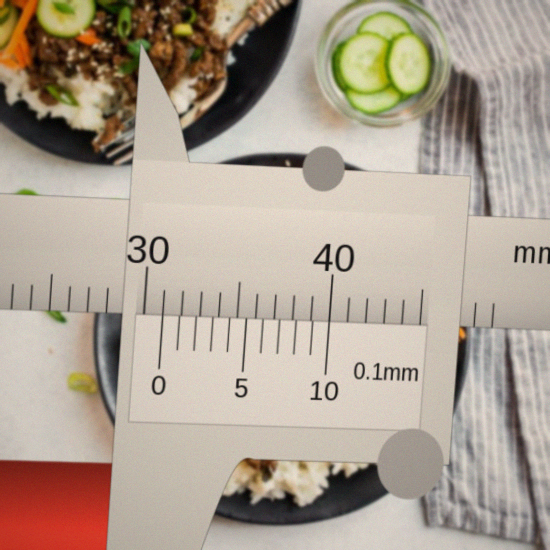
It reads 31.0; mm
